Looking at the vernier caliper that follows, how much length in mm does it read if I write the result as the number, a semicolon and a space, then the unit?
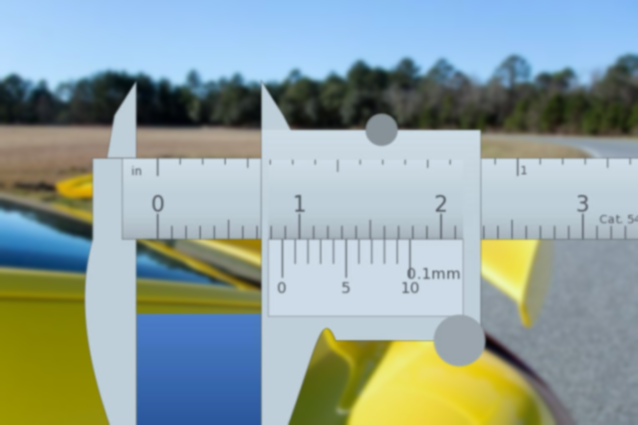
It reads 8.8; mm
